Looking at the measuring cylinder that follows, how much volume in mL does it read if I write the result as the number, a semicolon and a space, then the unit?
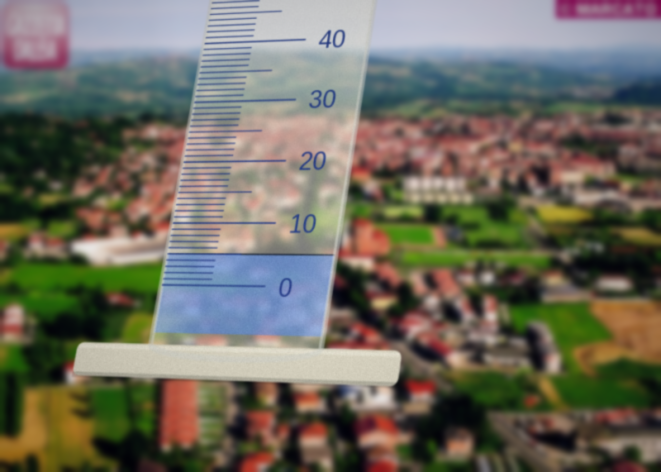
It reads 5; mL
